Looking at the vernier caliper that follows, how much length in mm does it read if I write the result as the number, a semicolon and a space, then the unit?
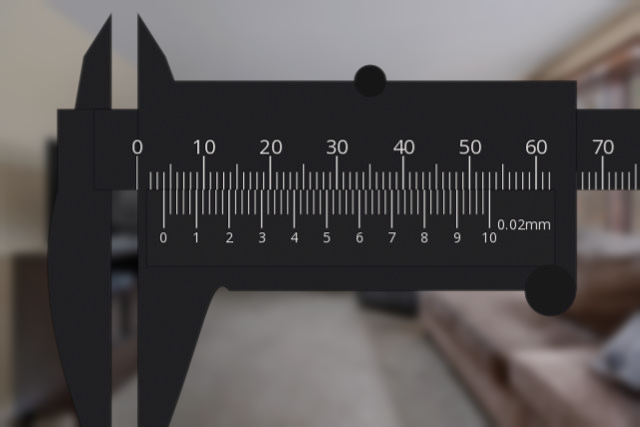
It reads 4.0; mm
